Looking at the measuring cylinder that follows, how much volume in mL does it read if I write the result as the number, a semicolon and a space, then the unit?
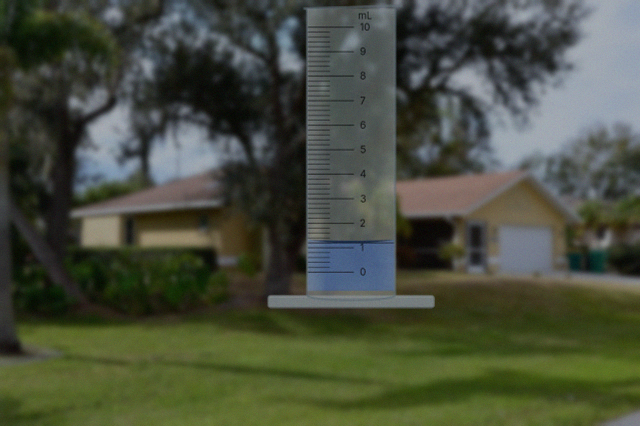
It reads 1.2; mL
